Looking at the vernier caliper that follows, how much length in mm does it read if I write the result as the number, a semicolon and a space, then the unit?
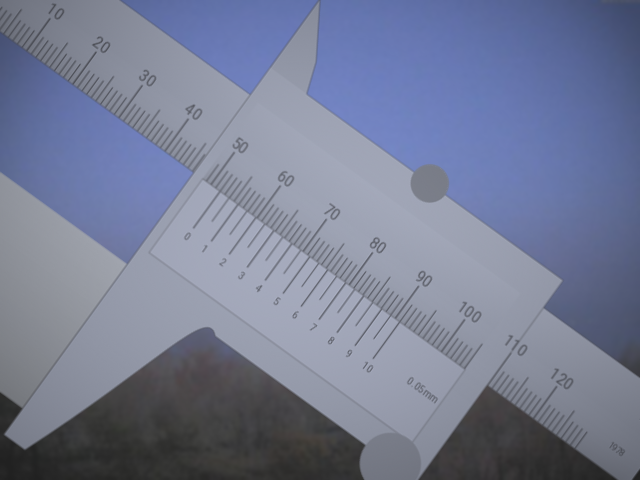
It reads 52.0; mm
